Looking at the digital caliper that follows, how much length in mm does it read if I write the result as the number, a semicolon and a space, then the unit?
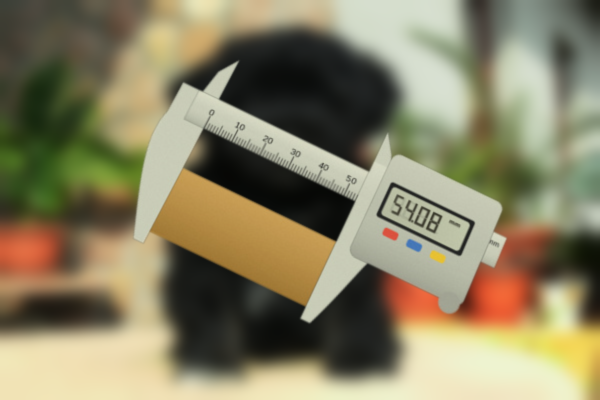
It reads 54.08; mm
